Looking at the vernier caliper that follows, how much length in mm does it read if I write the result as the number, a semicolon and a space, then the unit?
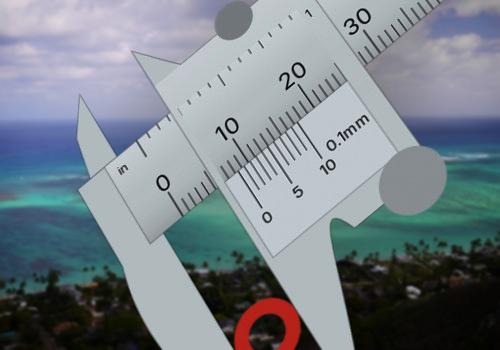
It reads 8.4; mm
